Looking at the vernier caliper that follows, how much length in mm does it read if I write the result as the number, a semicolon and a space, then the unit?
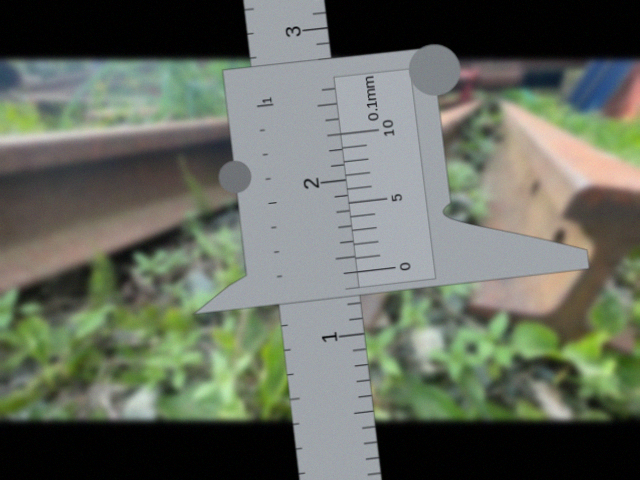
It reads 14.0; mm
